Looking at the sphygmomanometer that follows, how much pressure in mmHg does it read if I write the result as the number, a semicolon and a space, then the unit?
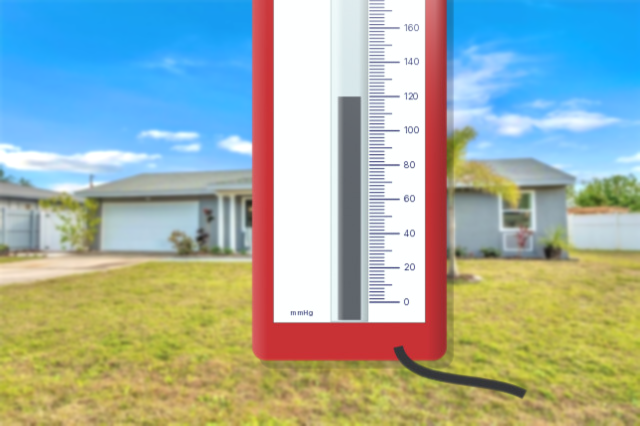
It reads 120; mmHg
